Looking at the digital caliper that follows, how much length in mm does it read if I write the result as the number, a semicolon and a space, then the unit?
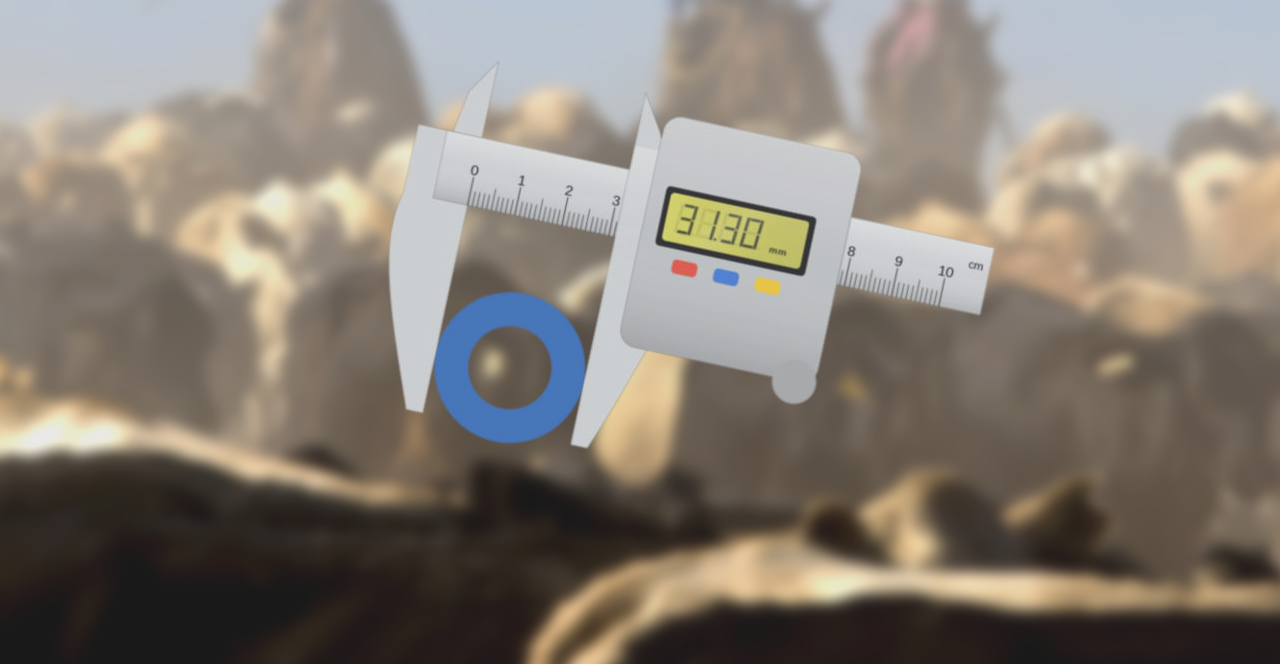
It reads 31.30; mm
